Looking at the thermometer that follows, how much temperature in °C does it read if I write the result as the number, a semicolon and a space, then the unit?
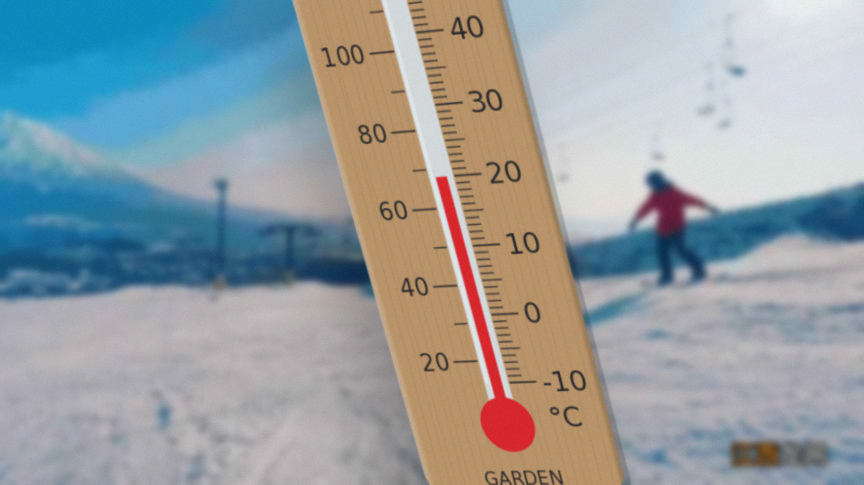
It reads 20; °C
